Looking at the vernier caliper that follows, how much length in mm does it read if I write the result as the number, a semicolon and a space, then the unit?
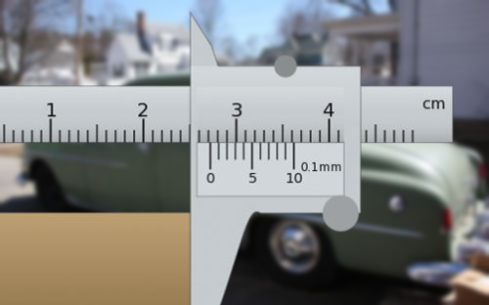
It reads 27.2; mm
